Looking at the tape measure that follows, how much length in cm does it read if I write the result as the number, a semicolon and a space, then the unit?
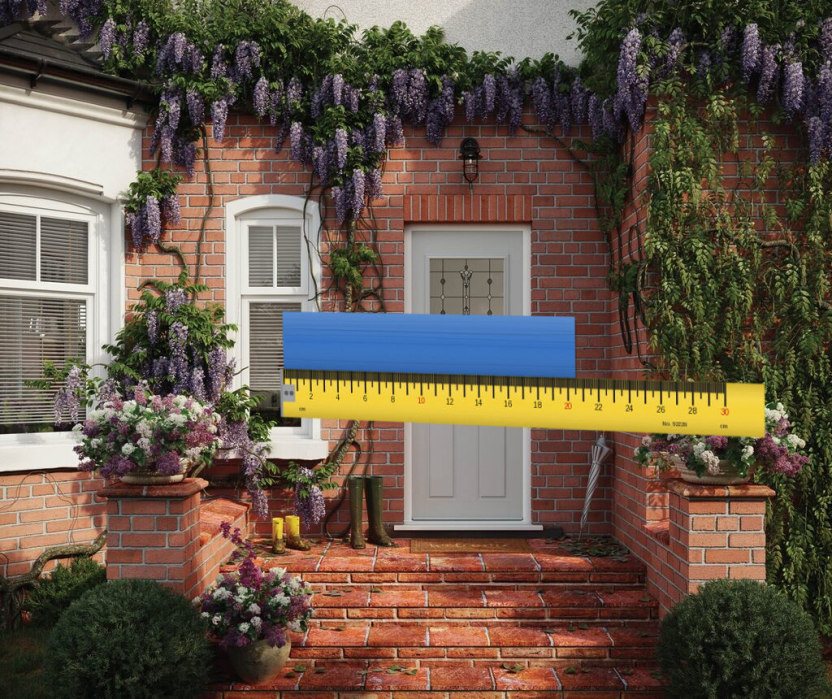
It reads 20.5; cm
